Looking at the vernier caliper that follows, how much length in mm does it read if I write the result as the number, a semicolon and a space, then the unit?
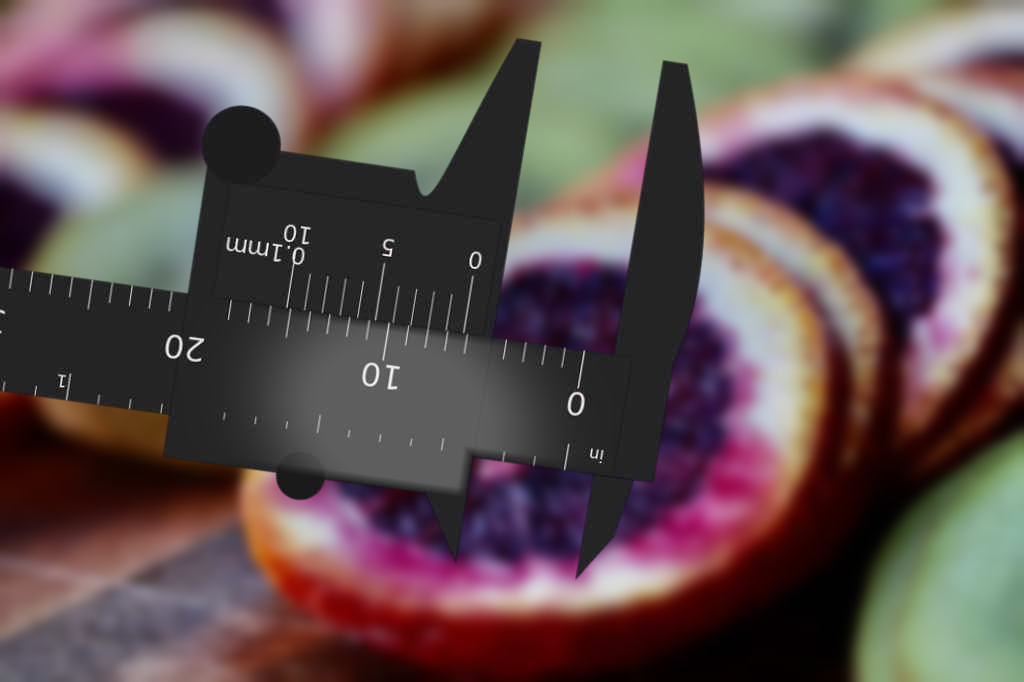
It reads 6.2; mm
